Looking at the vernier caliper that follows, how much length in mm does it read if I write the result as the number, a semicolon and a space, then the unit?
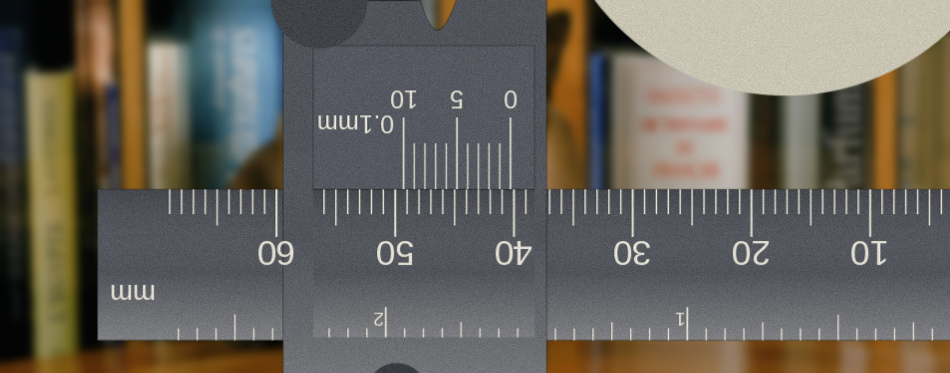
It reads 40.3; mm
